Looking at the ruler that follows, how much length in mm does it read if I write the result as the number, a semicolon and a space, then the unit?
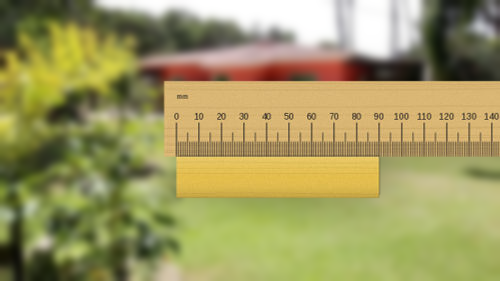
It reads 90; mm
